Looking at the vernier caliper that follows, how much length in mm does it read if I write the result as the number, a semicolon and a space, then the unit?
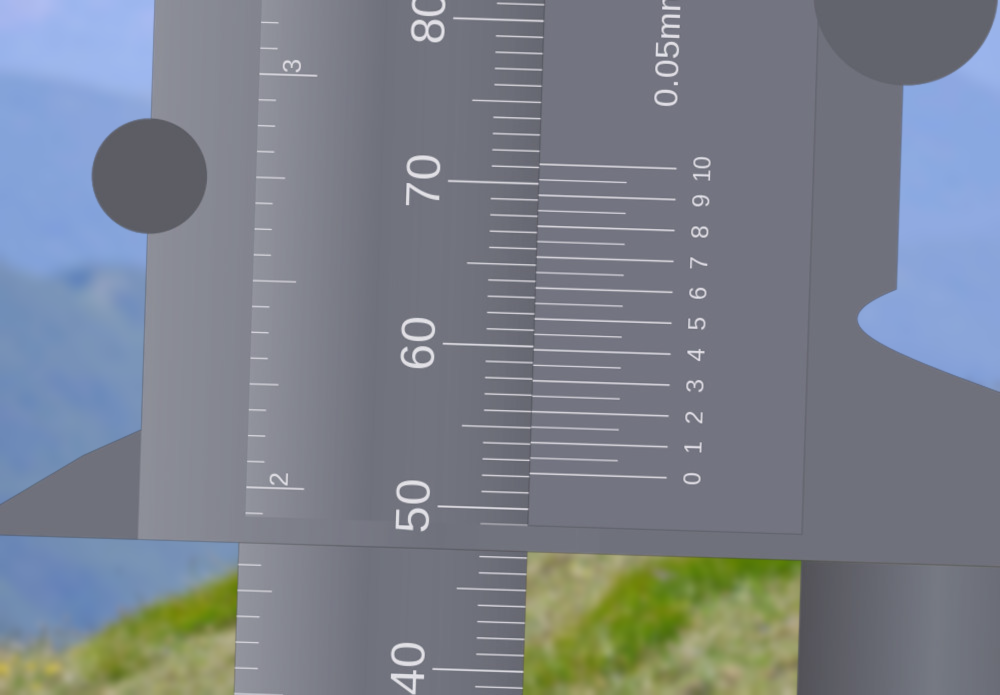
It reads 52.2; mm
